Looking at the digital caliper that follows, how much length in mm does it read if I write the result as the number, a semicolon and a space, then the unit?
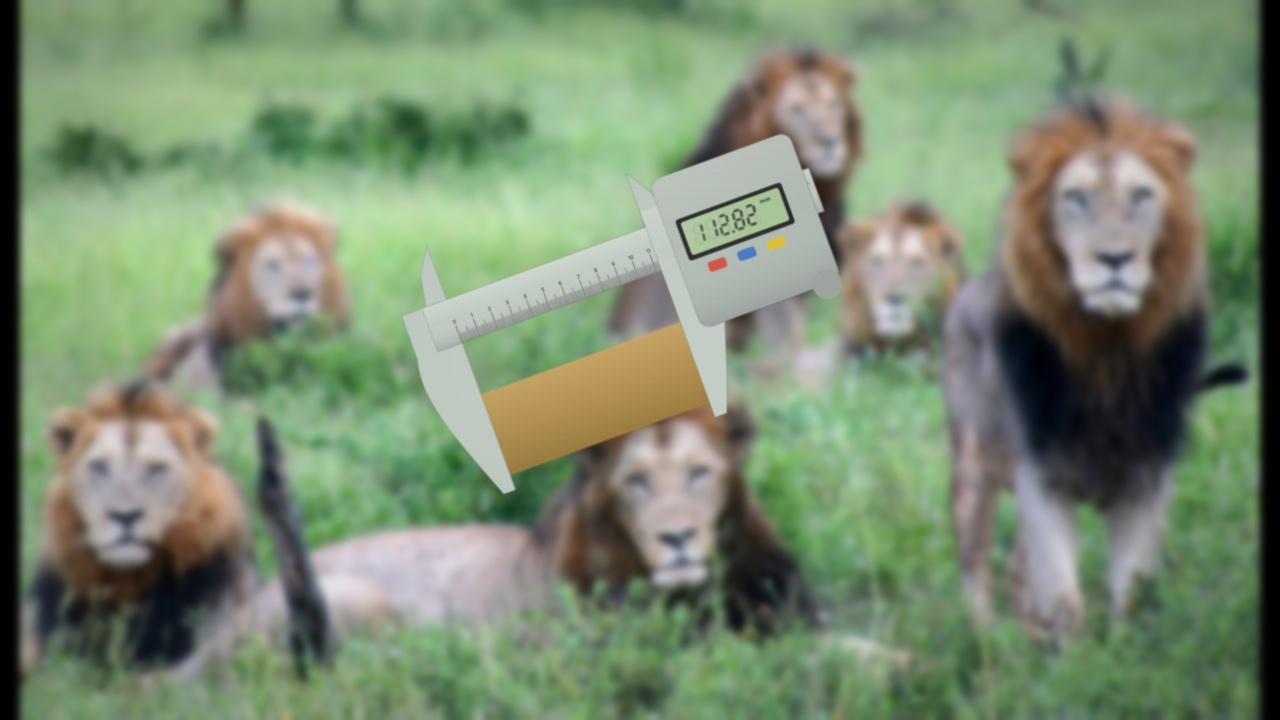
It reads 112.82; mm
